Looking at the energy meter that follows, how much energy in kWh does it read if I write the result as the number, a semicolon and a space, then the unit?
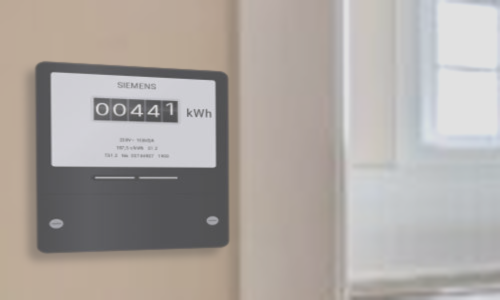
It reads 441; kWh
